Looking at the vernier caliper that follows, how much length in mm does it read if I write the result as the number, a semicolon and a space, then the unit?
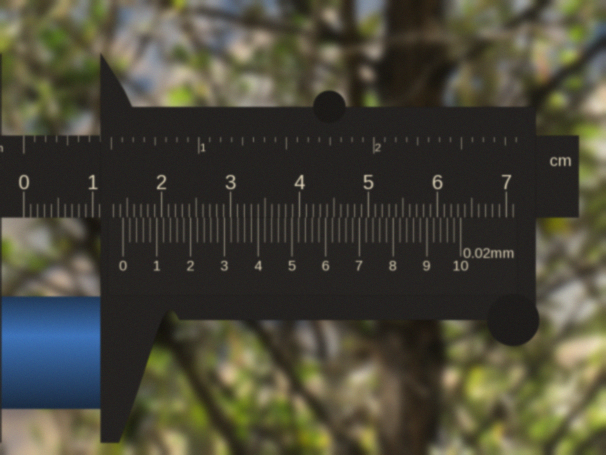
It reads 14.4; mm
